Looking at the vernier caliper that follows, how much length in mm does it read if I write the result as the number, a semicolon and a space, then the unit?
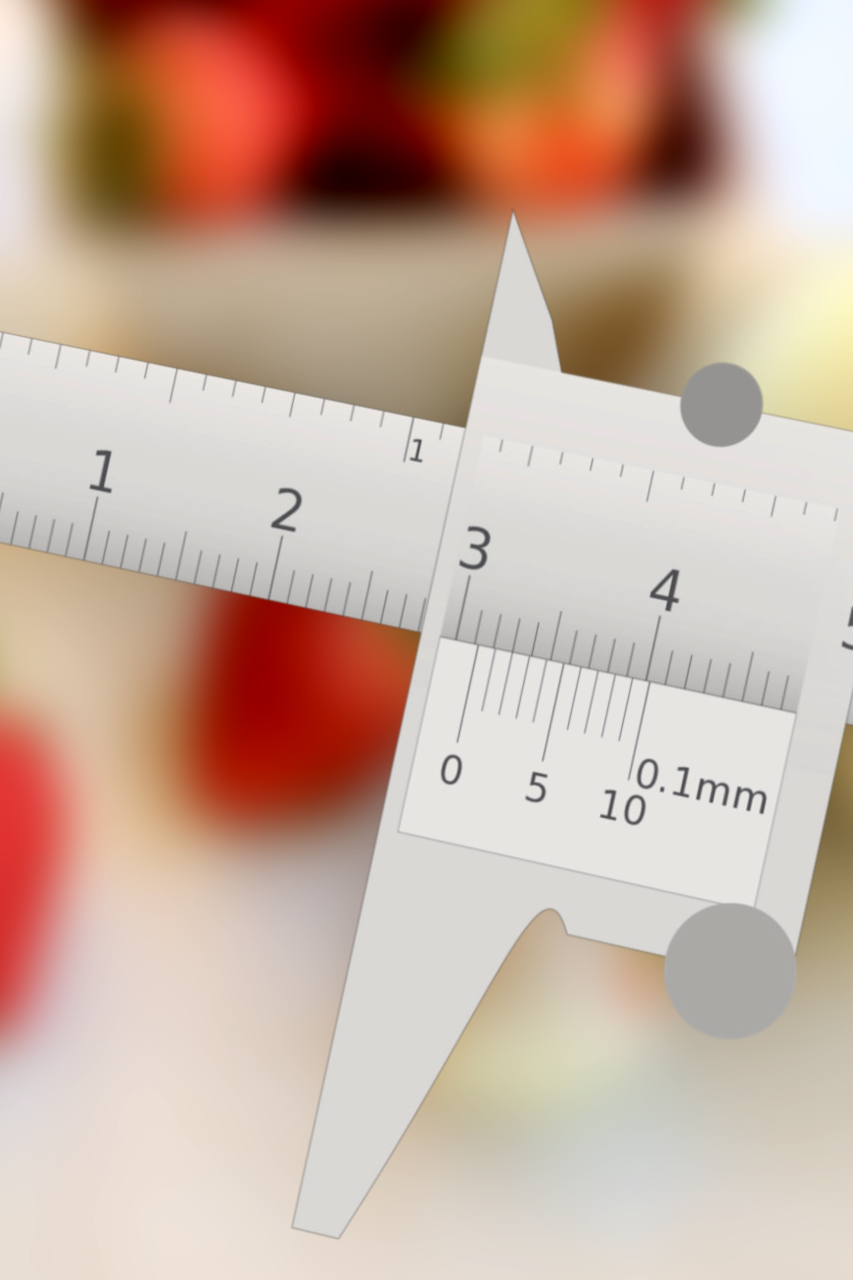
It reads 31.2; mm
